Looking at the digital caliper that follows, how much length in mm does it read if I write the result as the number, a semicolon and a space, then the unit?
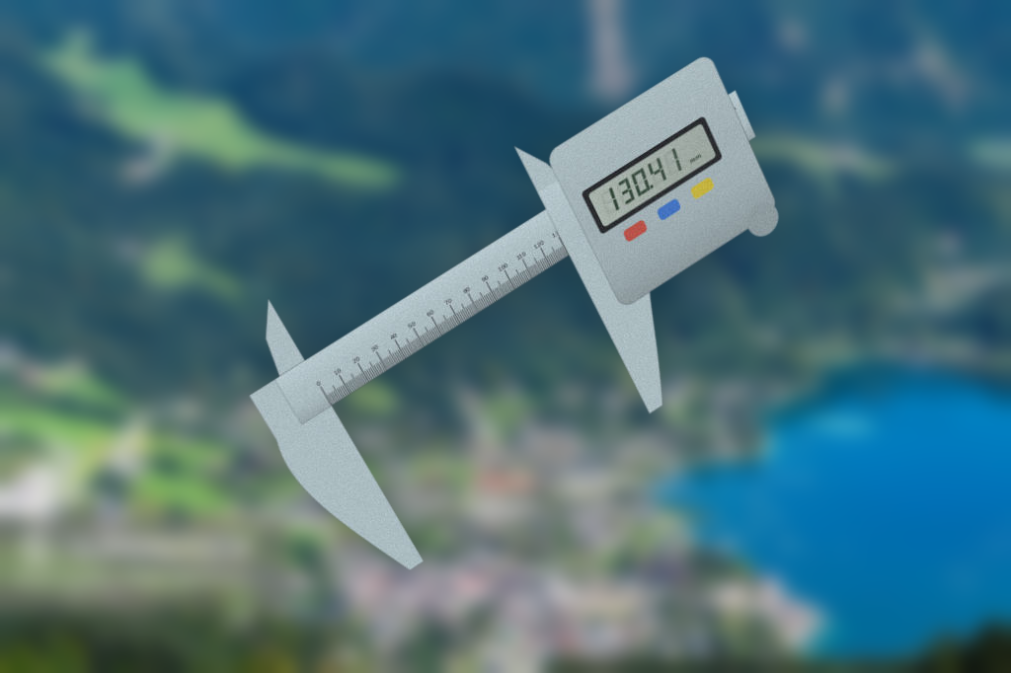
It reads 130.41; mm
